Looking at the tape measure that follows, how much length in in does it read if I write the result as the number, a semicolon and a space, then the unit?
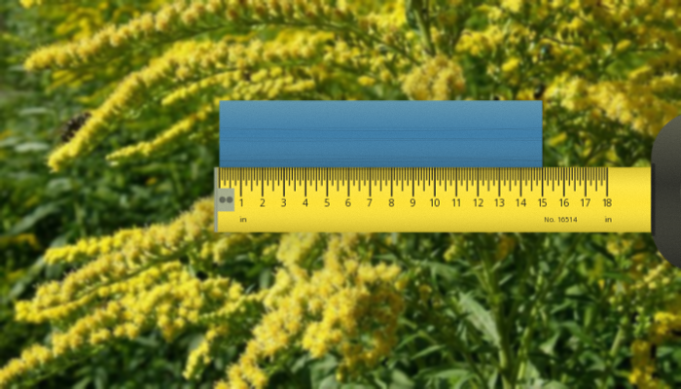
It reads 15; in
